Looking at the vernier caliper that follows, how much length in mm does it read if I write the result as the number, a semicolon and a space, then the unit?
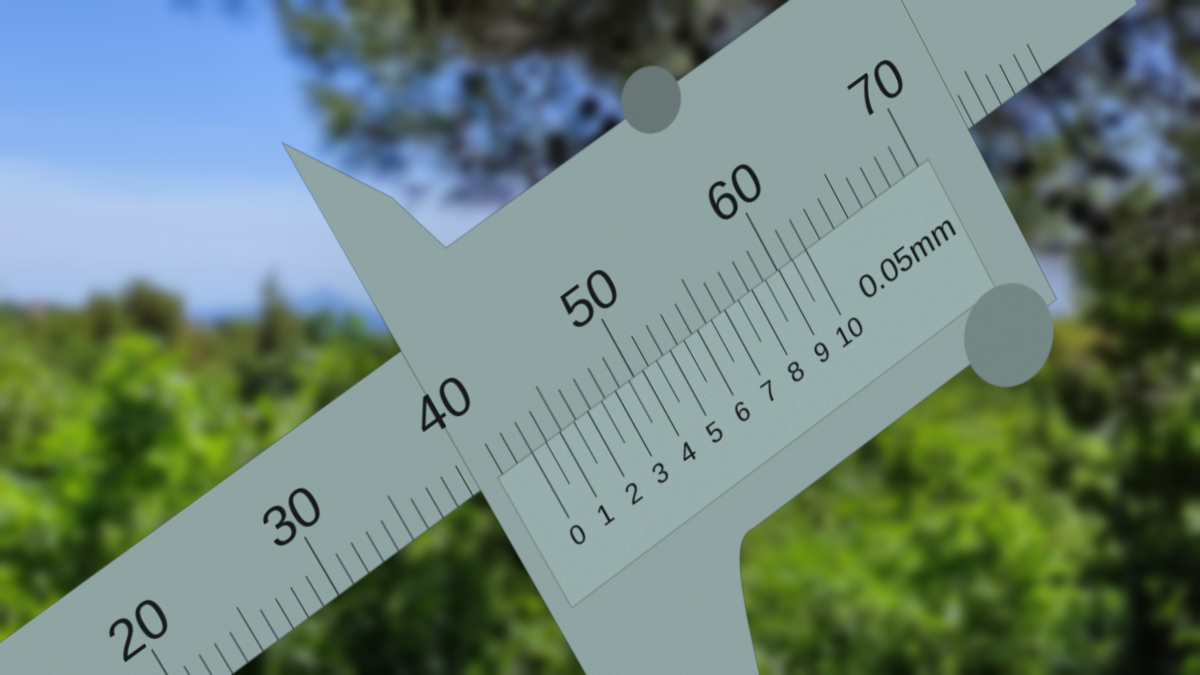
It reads 43.0; mm
